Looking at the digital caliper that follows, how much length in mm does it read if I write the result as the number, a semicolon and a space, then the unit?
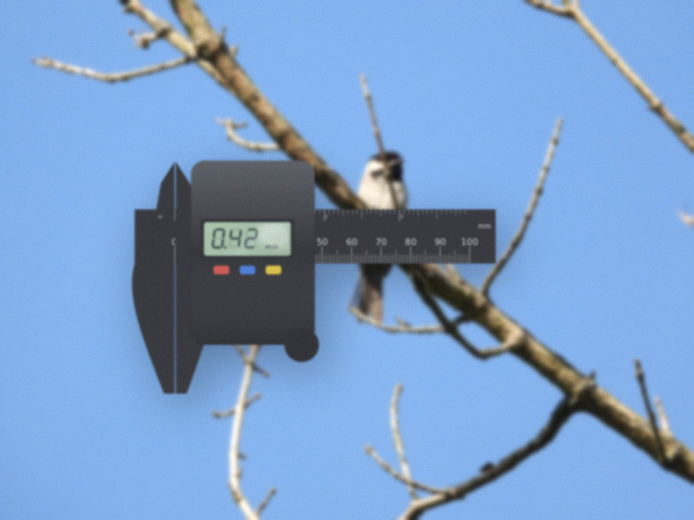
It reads 0.42; mm
